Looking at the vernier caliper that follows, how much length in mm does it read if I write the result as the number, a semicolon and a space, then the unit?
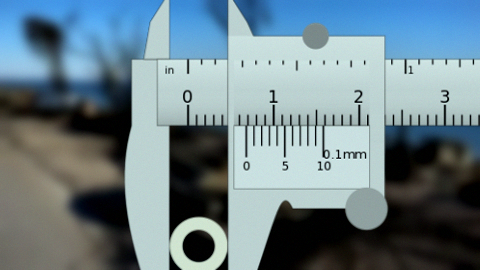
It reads 6.8; mm
